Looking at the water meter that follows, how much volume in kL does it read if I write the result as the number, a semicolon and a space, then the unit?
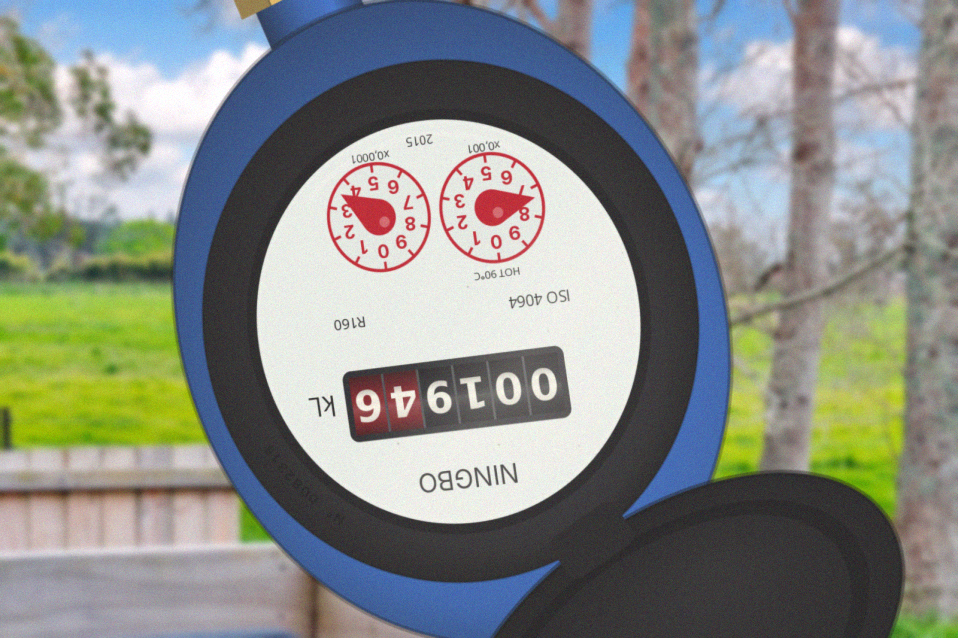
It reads 19.4673; kL
